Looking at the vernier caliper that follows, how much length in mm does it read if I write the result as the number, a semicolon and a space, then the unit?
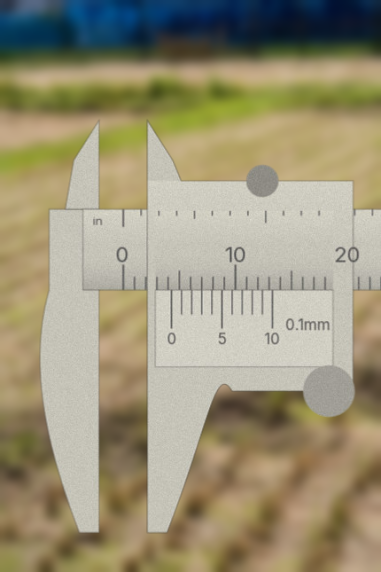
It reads 4.3; mm
